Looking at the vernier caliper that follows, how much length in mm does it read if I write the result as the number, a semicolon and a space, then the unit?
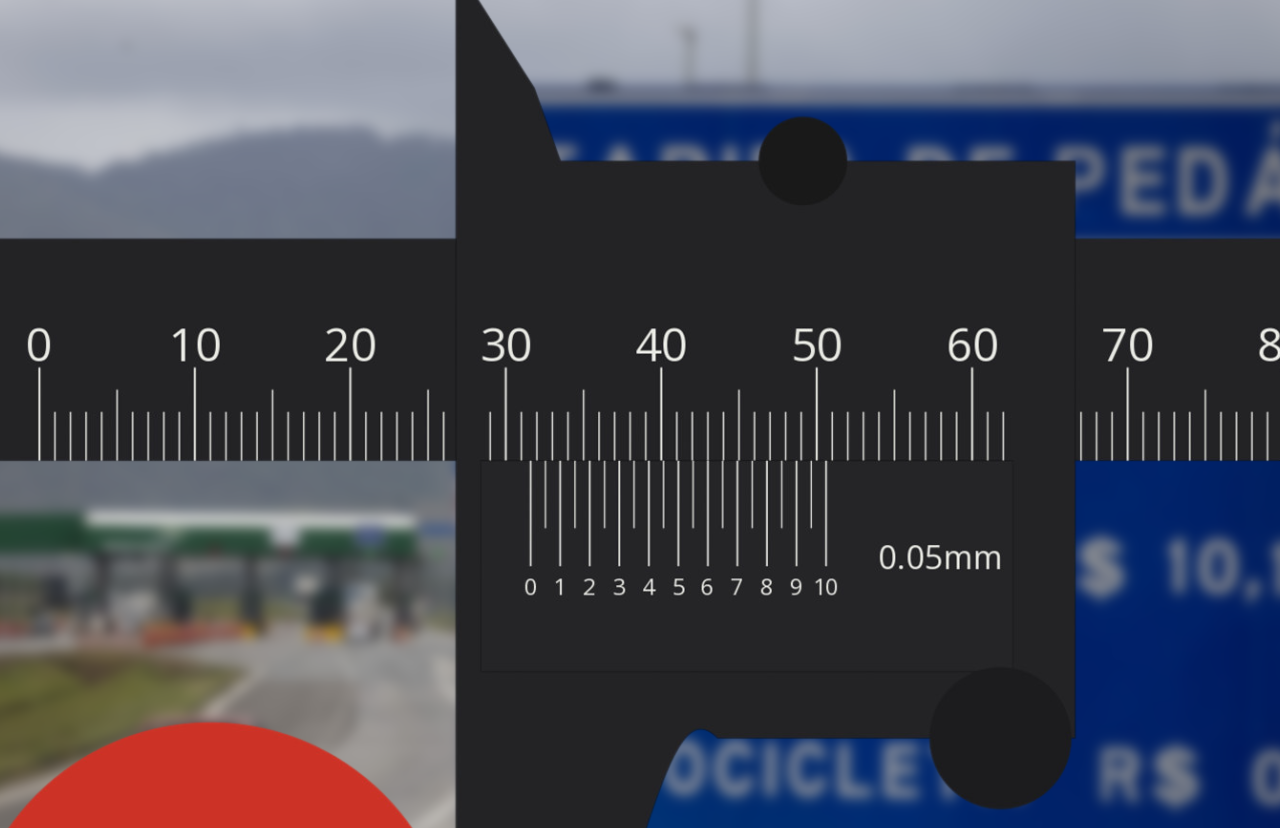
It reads 31.6; mm
